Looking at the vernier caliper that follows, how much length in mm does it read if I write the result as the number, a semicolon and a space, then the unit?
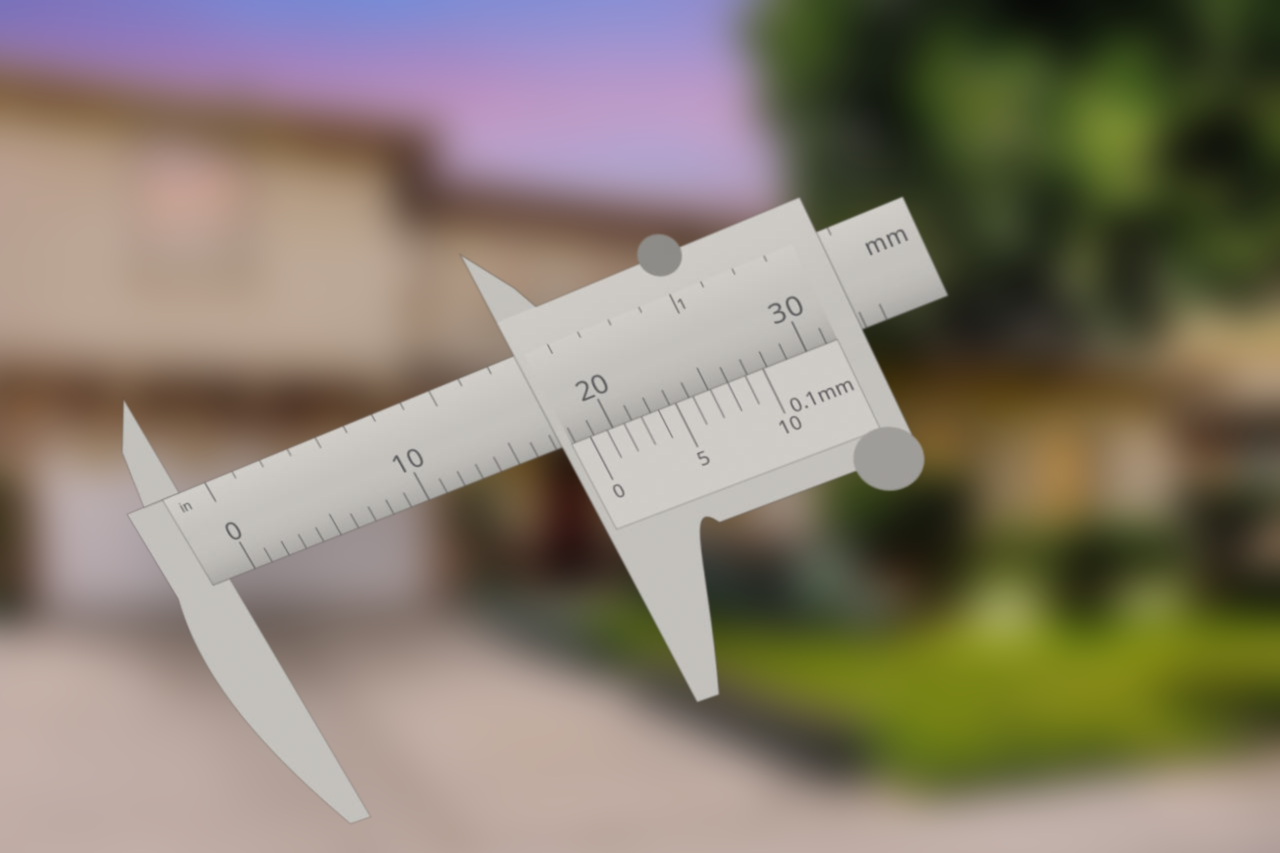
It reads 18.8; mm
